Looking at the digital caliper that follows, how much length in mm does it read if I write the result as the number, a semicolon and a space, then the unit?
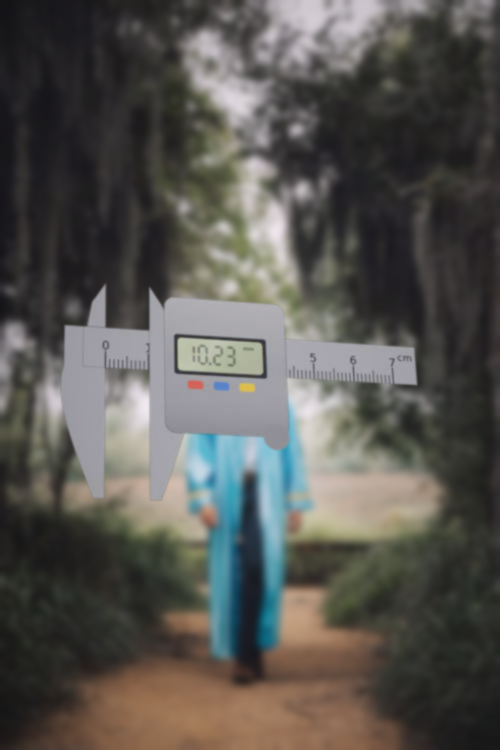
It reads 10.23; mm
